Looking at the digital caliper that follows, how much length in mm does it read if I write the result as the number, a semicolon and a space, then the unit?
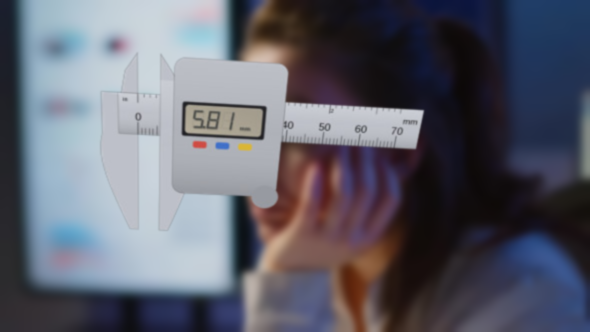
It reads 5.81; mm
